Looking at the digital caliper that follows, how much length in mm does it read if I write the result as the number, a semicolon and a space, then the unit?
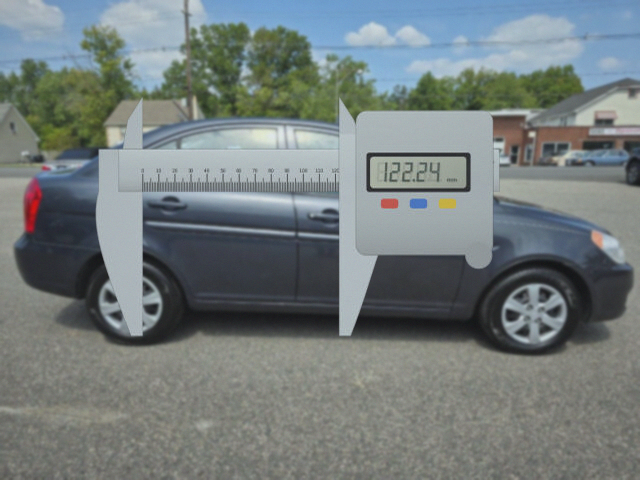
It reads 122.24; mm
